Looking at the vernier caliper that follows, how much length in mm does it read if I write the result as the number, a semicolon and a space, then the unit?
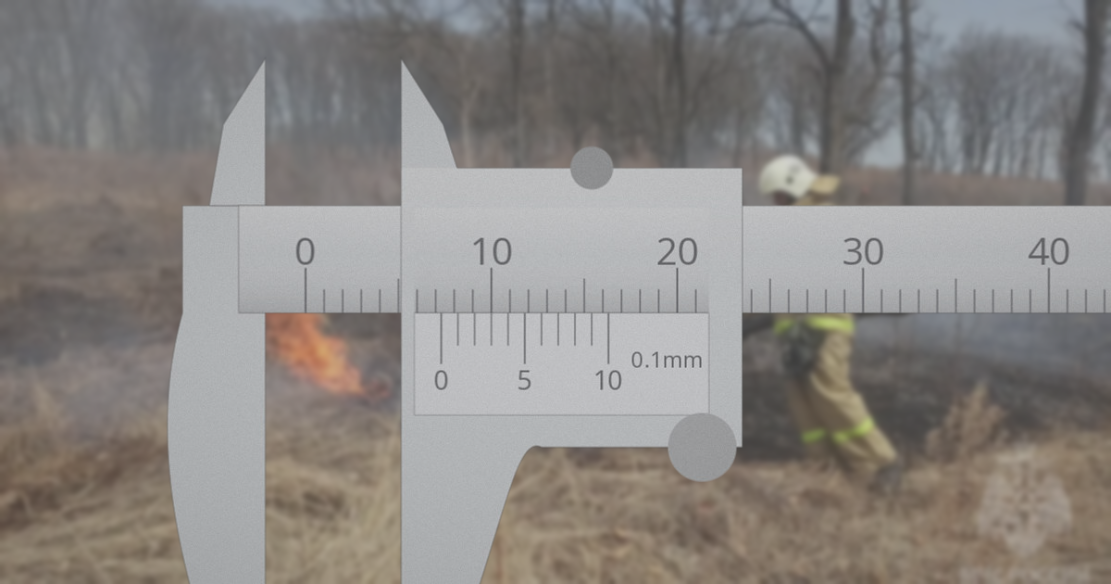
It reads 7.3; mm
